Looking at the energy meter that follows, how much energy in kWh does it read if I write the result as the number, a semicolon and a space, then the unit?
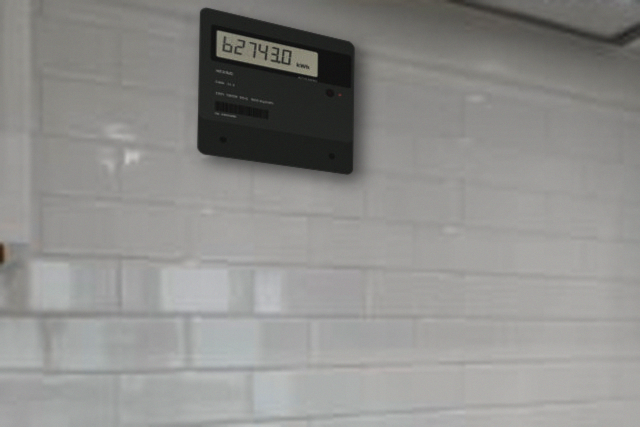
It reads 62743.0; kWh
